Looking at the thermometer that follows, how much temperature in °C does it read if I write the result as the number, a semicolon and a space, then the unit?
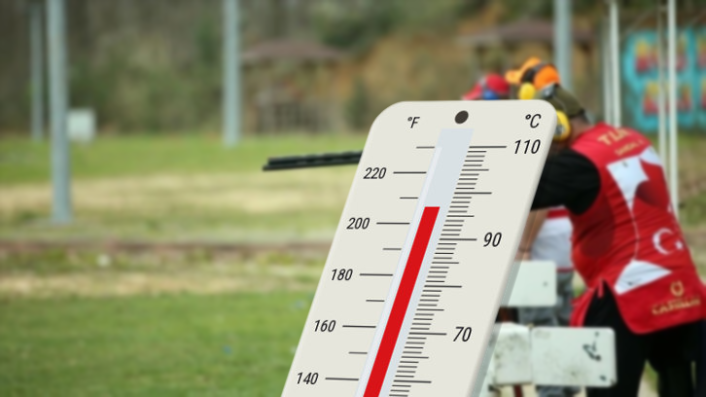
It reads 97; °C
